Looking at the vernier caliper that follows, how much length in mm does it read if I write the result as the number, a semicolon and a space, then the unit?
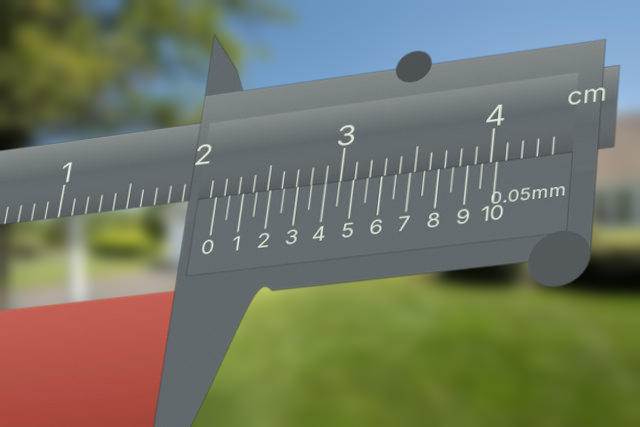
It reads 21.4; mm
